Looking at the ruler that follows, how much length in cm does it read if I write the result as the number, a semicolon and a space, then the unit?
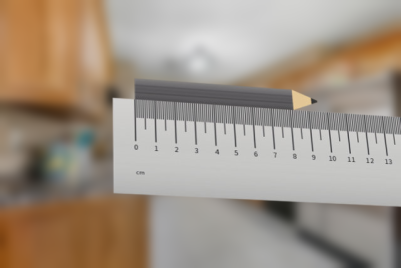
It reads 9.5; cm
